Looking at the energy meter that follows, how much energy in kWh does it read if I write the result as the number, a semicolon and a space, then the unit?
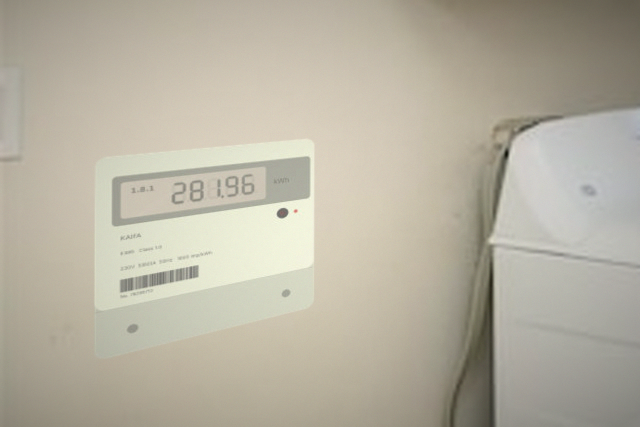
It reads 281.96; kWh
